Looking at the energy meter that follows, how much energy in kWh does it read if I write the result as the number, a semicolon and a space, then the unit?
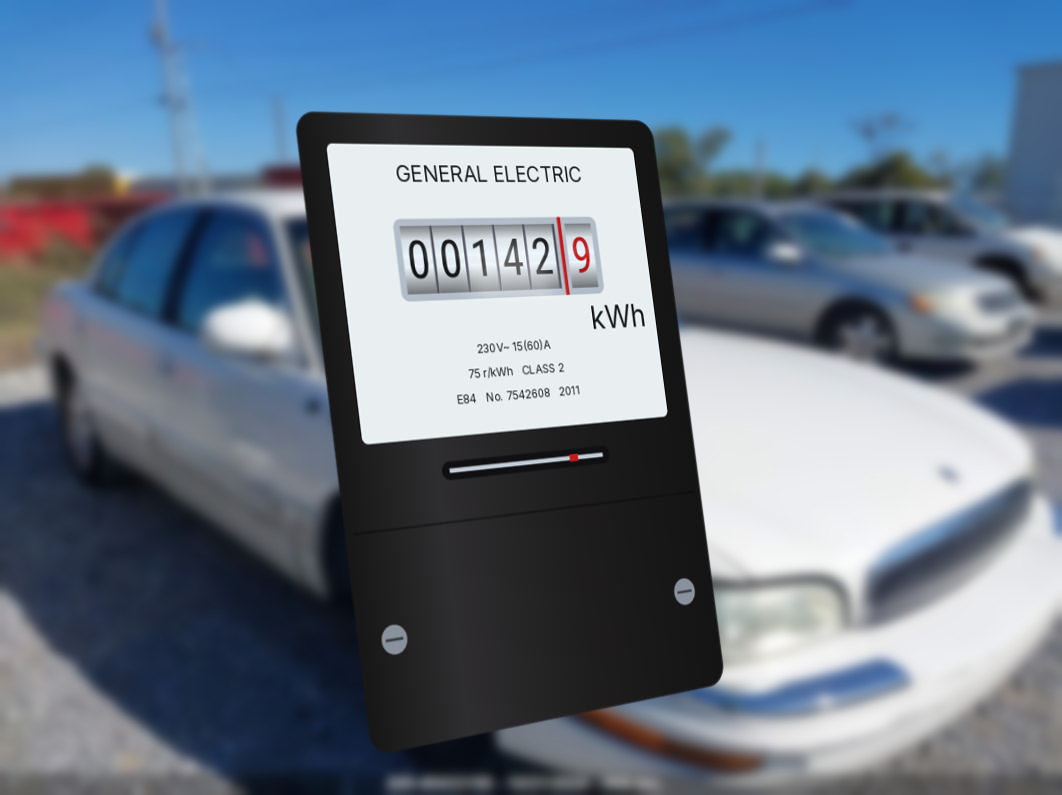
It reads 142.9; kWh
